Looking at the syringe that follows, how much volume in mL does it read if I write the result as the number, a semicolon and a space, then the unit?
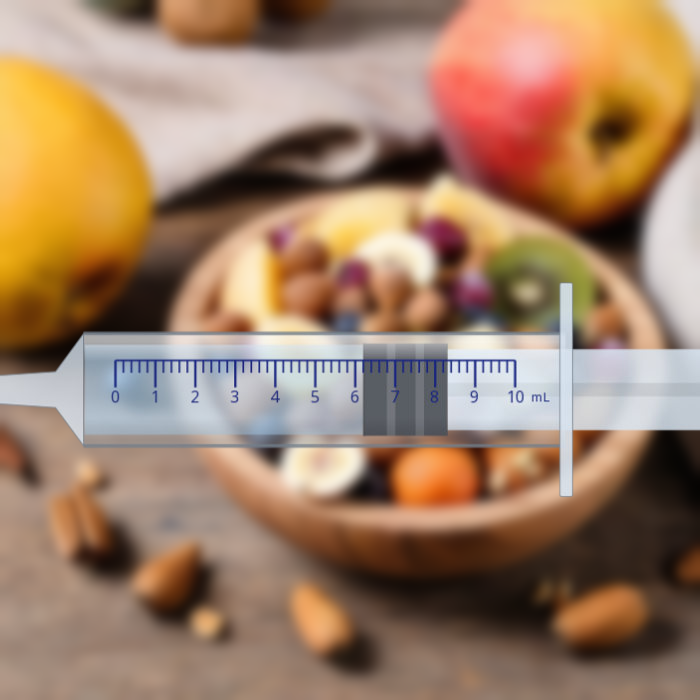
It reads 6.2; mL
